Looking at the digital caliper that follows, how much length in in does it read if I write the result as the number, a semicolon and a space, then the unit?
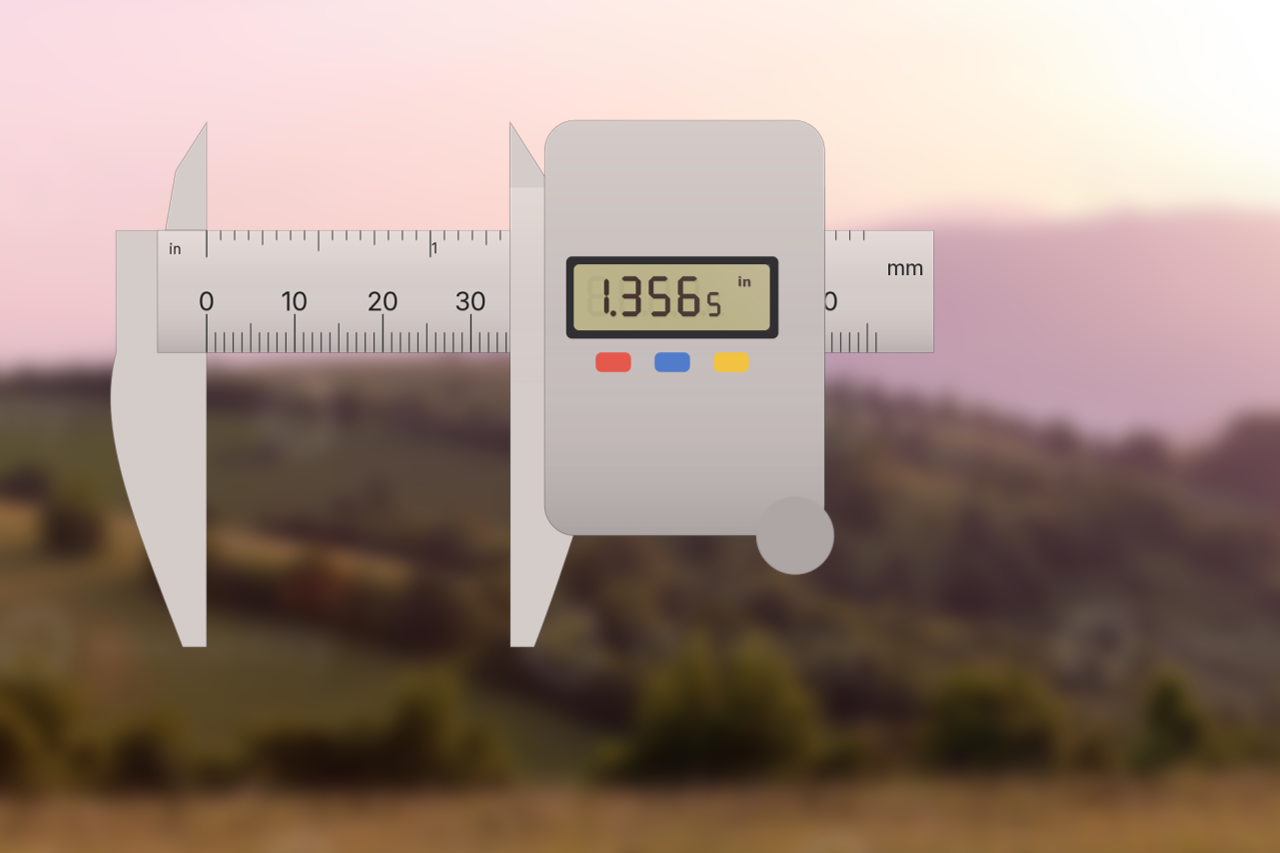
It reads 1.3565; in
